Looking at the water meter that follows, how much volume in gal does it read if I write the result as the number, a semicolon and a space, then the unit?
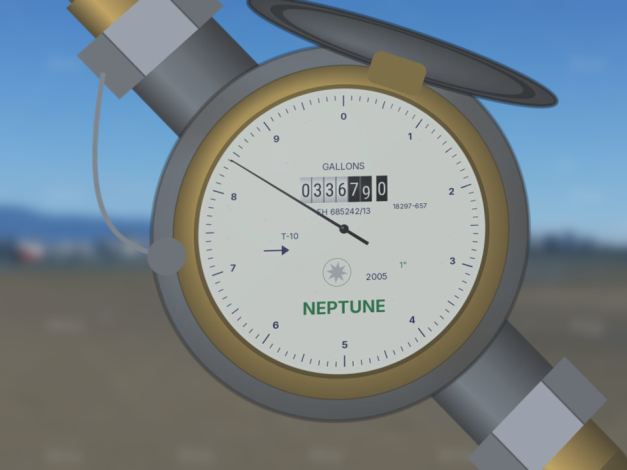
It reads 336788.4; gal
